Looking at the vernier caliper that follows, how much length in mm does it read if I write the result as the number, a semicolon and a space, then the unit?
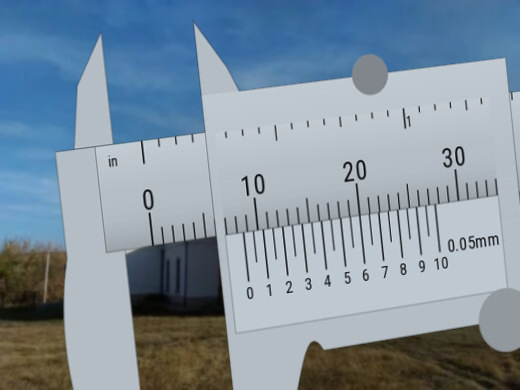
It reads 8.6; mm
